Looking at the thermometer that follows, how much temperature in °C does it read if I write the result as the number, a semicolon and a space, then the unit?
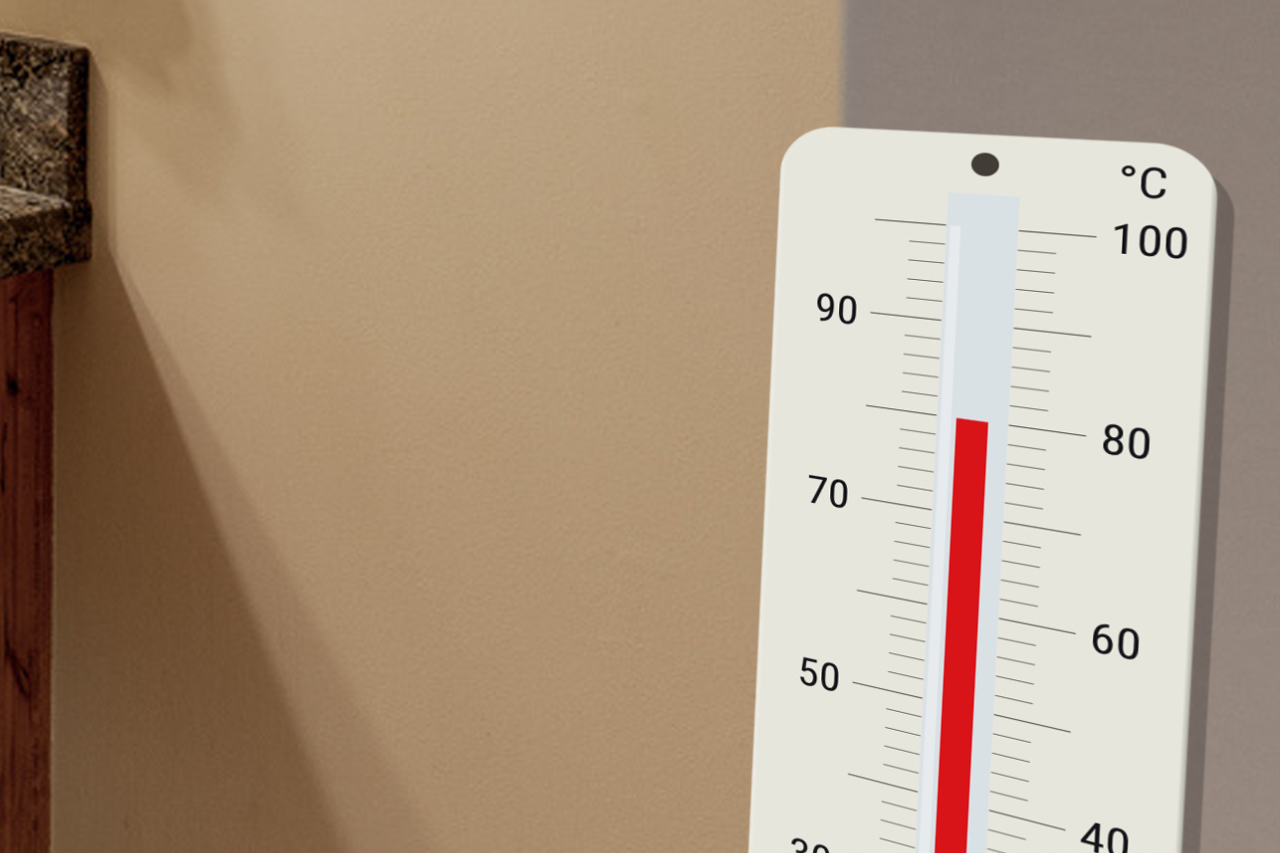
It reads 80; °C
